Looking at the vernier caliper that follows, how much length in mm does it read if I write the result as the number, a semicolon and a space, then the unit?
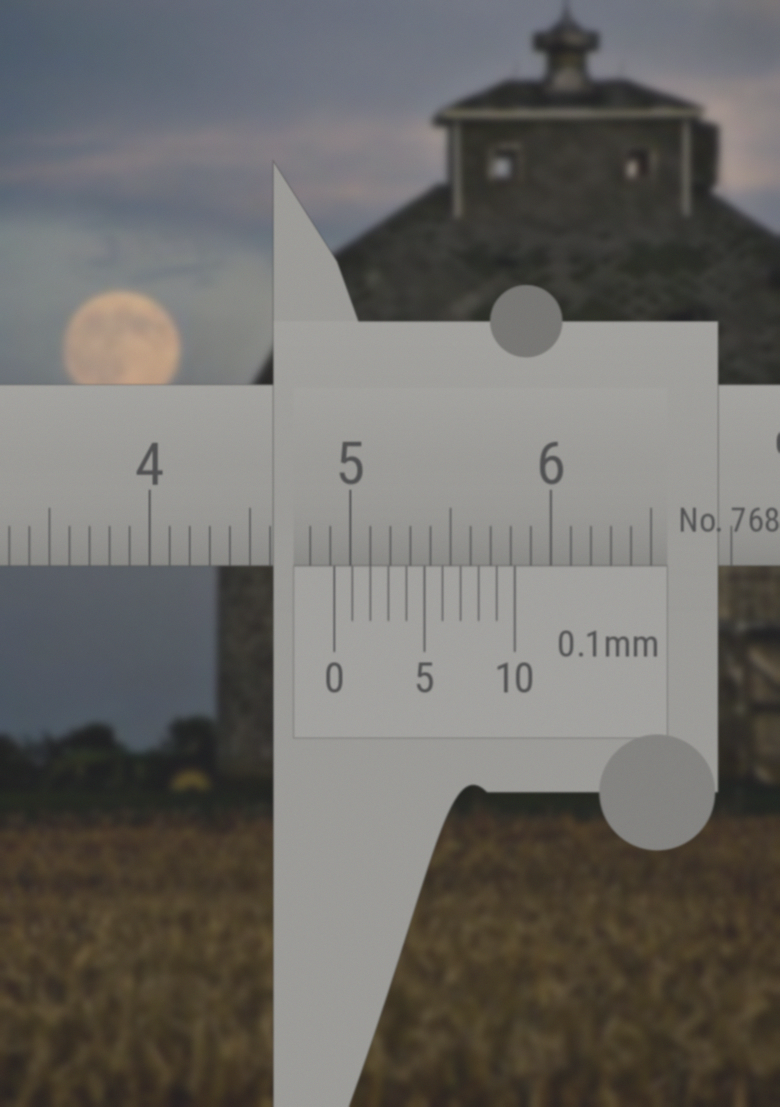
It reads 49.2; mm
